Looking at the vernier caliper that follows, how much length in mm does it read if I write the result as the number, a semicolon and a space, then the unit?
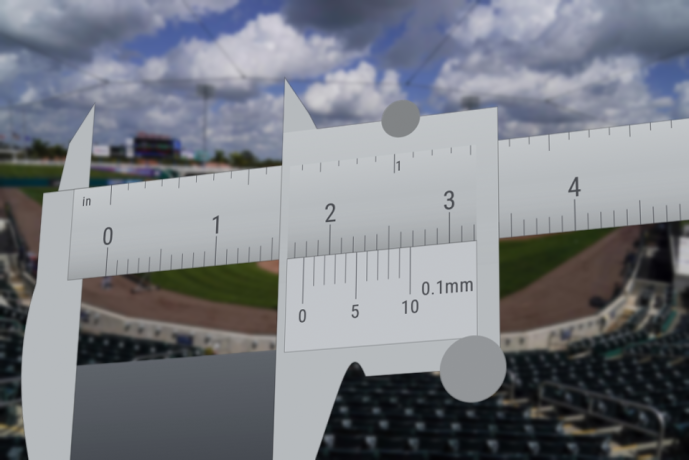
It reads 17.8; mm
